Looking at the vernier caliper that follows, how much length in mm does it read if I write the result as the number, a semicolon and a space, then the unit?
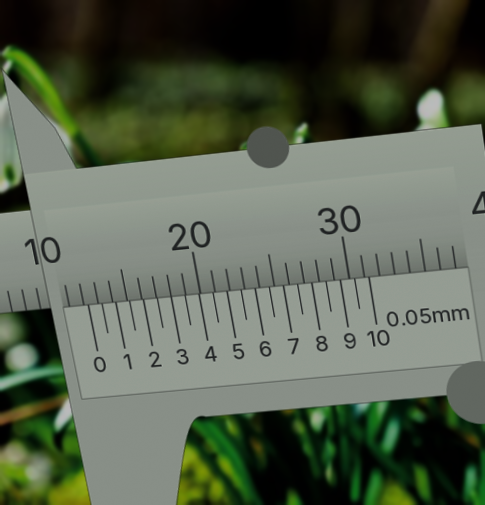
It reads 12.3; mm
